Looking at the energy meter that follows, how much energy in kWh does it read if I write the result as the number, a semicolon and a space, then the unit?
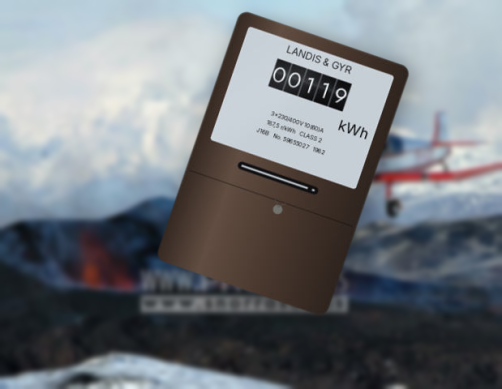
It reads 119; kWh
